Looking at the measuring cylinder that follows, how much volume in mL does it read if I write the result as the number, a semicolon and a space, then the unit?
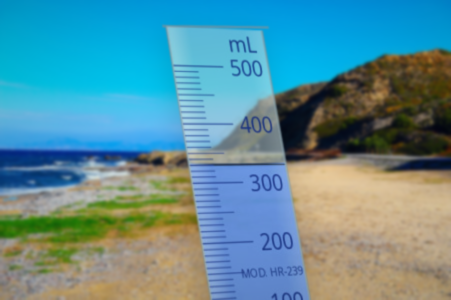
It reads 330; mL
